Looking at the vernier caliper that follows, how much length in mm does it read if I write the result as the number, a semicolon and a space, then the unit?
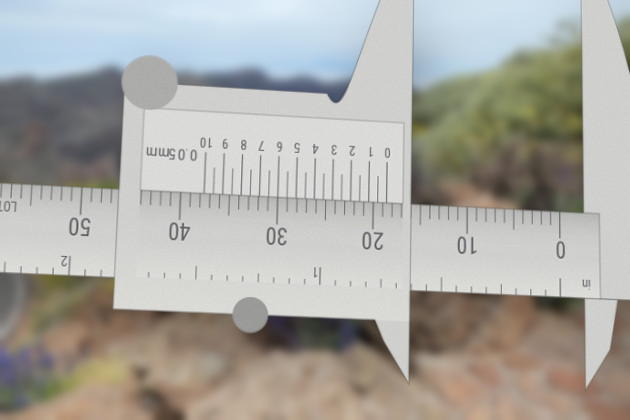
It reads 18.6; mm
